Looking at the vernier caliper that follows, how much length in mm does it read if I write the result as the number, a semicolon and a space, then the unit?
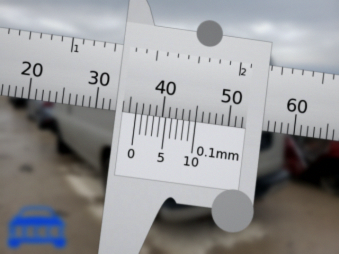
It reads 36.0; mm
